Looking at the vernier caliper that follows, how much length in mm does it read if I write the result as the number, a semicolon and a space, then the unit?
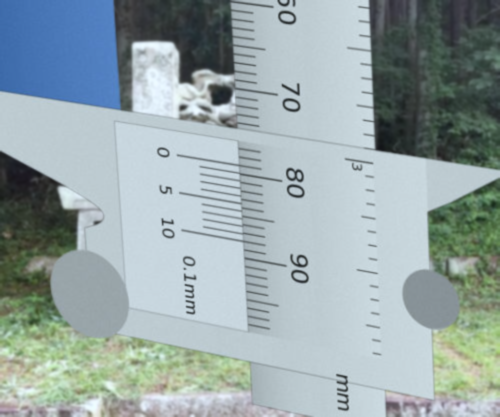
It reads 79.0; mm
